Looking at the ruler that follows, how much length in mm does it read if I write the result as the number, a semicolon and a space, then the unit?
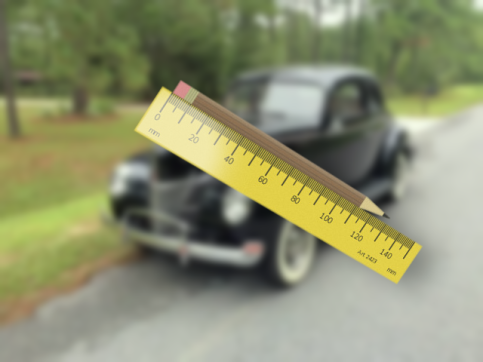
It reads 130; mm
